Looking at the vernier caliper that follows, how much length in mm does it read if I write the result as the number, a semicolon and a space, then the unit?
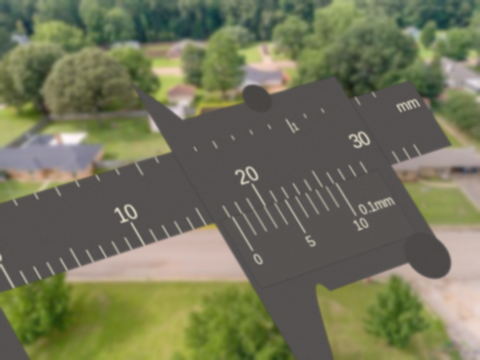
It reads 17.2; mm
